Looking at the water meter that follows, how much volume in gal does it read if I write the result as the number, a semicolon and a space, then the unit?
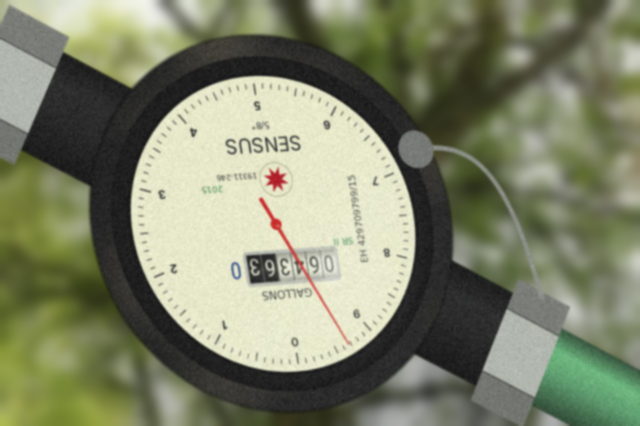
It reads 643629.3; gal
